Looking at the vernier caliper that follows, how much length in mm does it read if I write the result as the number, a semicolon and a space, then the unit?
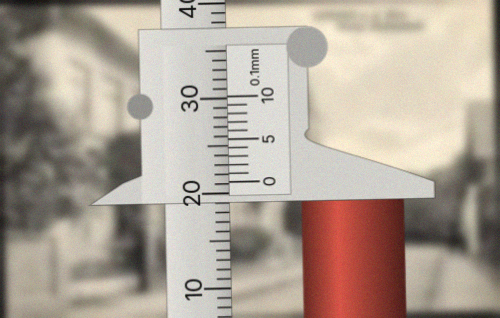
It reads 21.2; mm
